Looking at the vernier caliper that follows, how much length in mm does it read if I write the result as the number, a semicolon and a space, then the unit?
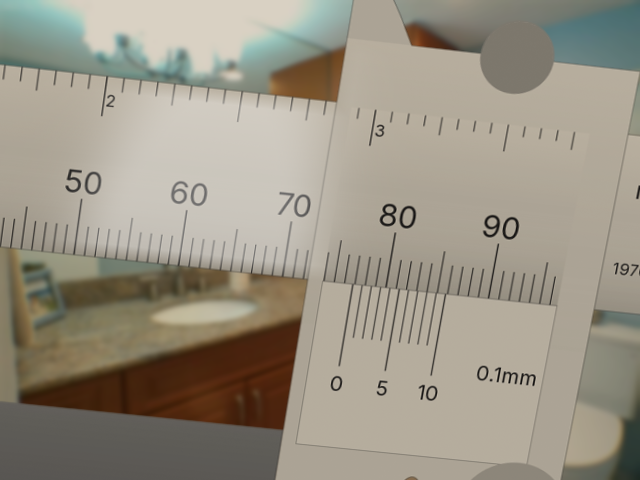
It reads 76.8; mm
